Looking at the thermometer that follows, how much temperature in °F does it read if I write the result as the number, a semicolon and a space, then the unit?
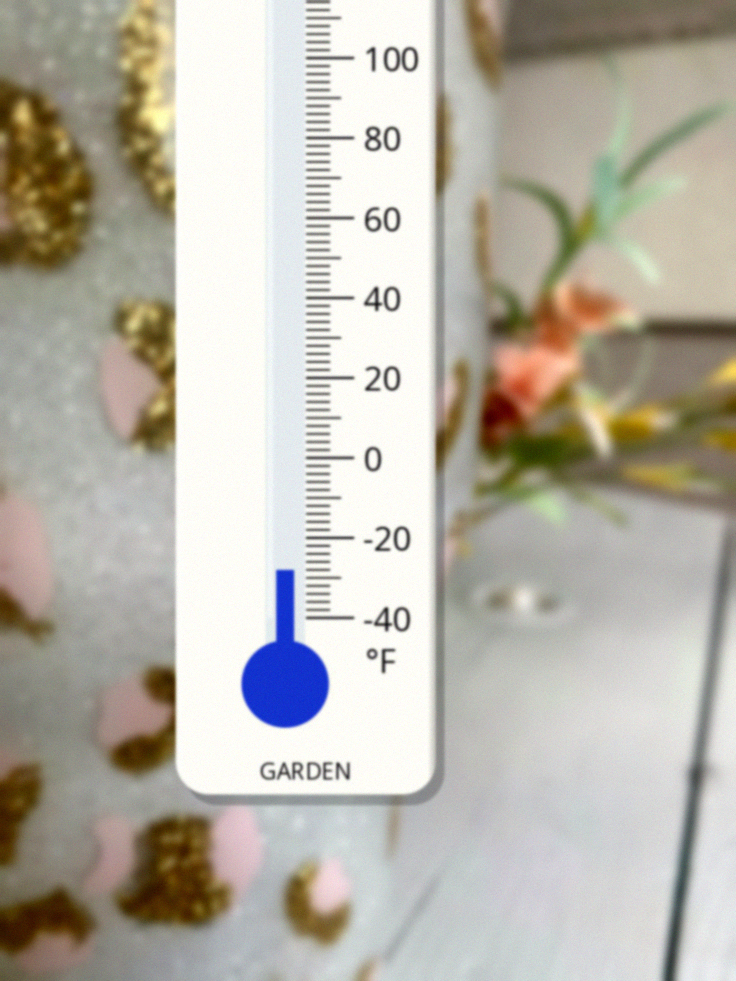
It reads -28; °F
